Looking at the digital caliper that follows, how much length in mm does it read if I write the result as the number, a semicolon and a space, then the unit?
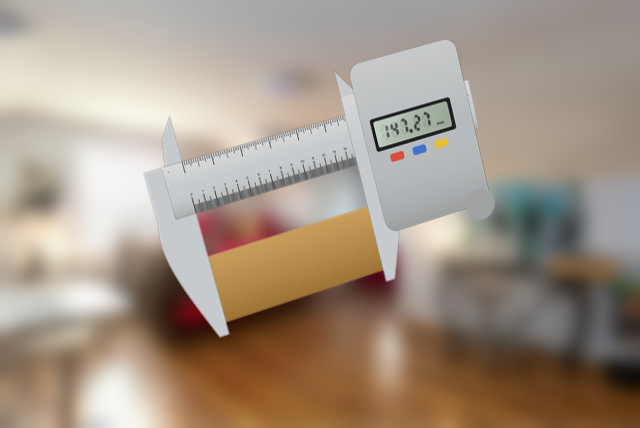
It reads 147.27; mm
